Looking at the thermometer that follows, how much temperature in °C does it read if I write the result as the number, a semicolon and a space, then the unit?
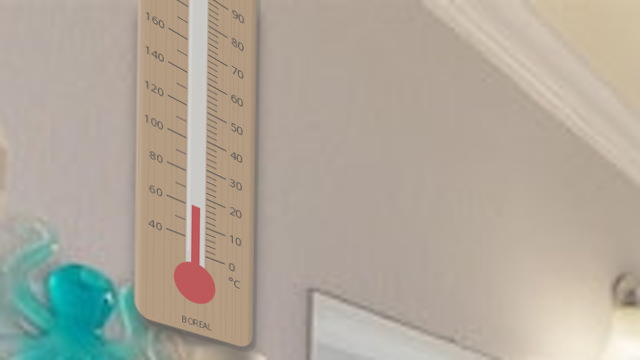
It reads 16; °C
